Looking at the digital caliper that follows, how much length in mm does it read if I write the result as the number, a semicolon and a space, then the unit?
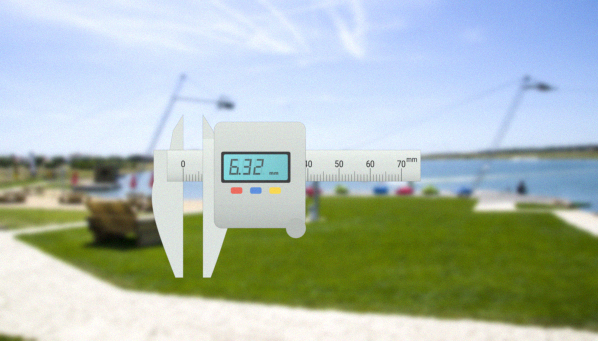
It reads 6.32; mm
